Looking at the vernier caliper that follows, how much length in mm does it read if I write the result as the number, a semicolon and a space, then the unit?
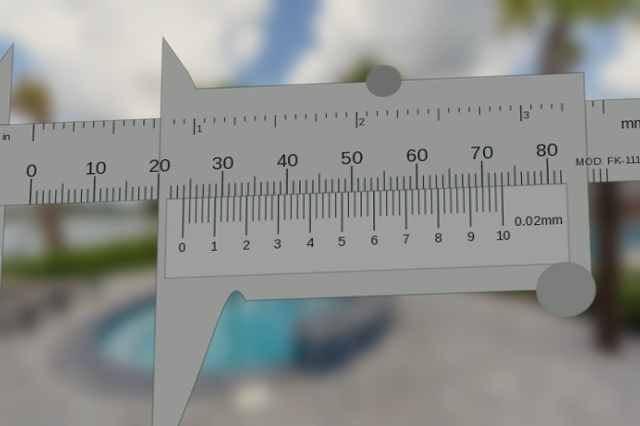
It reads 24.0; mm
